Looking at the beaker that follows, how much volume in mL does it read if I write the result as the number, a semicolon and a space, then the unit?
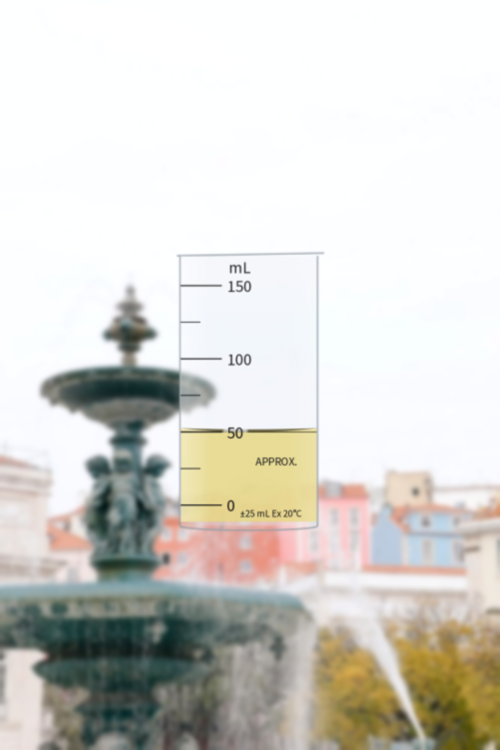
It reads 50; mL
